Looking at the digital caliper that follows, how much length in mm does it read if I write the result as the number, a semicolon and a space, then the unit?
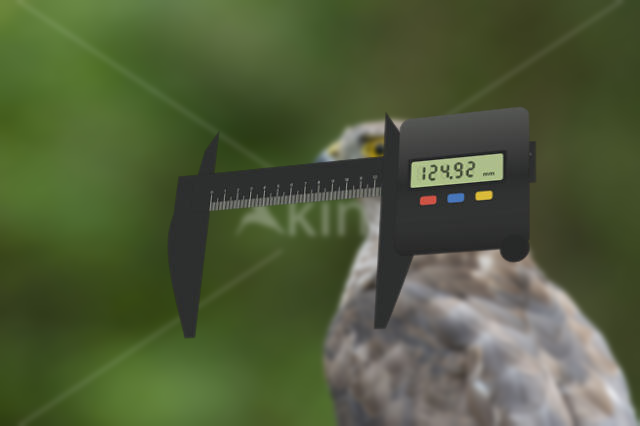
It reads 124.92; mm
